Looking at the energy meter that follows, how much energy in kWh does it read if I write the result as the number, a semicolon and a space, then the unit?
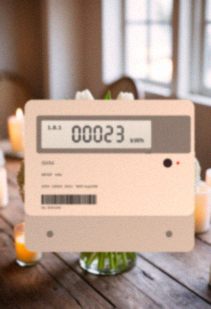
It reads 23; kWh
